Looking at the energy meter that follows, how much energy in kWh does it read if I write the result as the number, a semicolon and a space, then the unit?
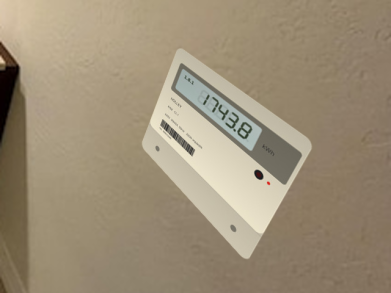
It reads 1743.8; kWh
